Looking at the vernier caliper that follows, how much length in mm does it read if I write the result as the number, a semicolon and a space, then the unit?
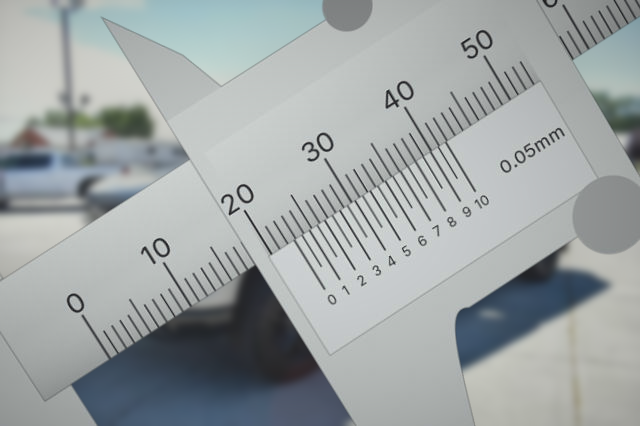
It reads 22.8; mm
